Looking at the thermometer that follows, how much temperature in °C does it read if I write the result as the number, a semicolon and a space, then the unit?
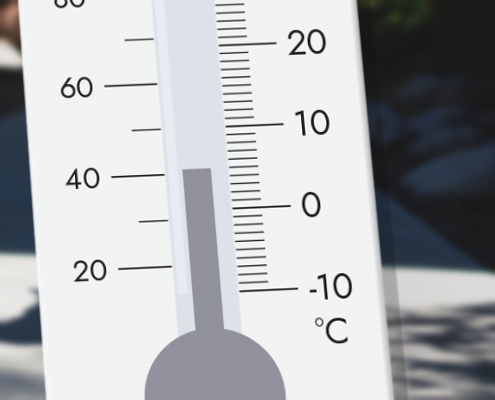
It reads 5; °C
